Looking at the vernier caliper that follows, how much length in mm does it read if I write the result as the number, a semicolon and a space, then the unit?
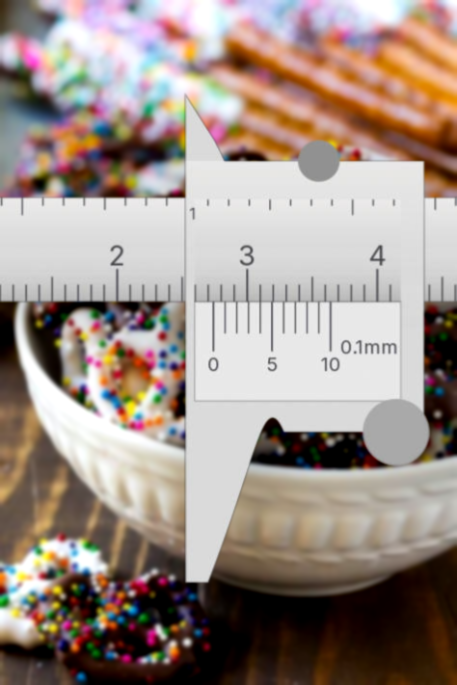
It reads 27.4; mm
